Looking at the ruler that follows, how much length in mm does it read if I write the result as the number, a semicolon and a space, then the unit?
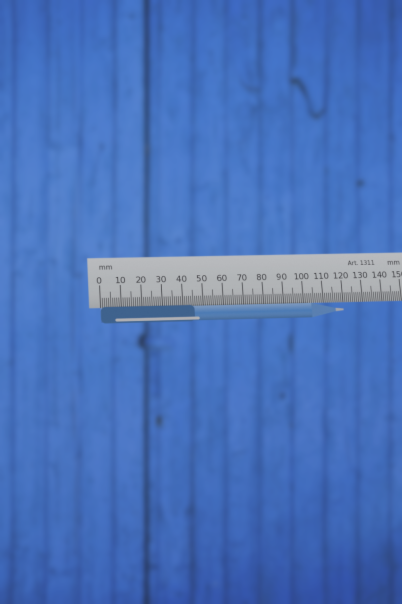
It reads 120; mm
